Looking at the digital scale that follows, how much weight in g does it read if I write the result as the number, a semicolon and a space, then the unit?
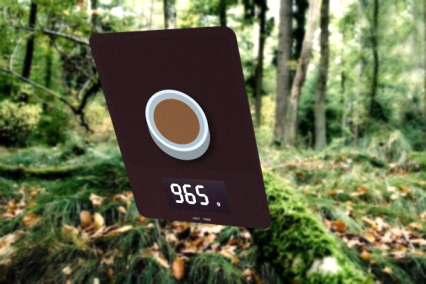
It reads 965; g
